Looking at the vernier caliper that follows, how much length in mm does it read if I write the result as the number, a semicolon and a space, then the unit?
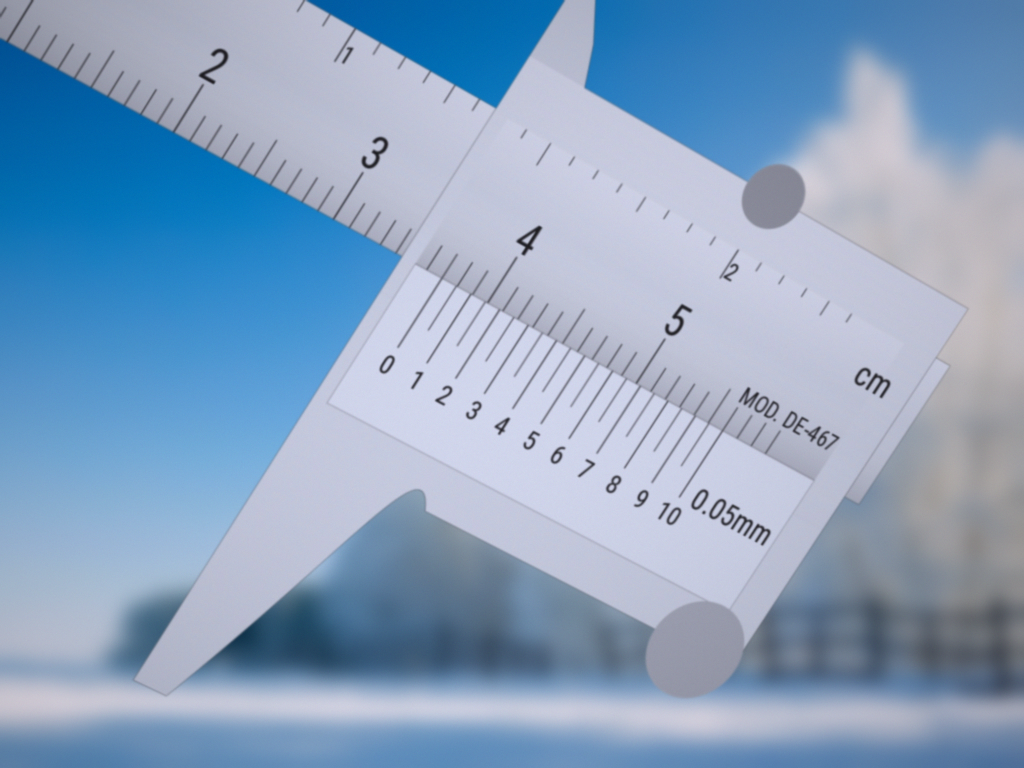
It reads 37.0; mm
